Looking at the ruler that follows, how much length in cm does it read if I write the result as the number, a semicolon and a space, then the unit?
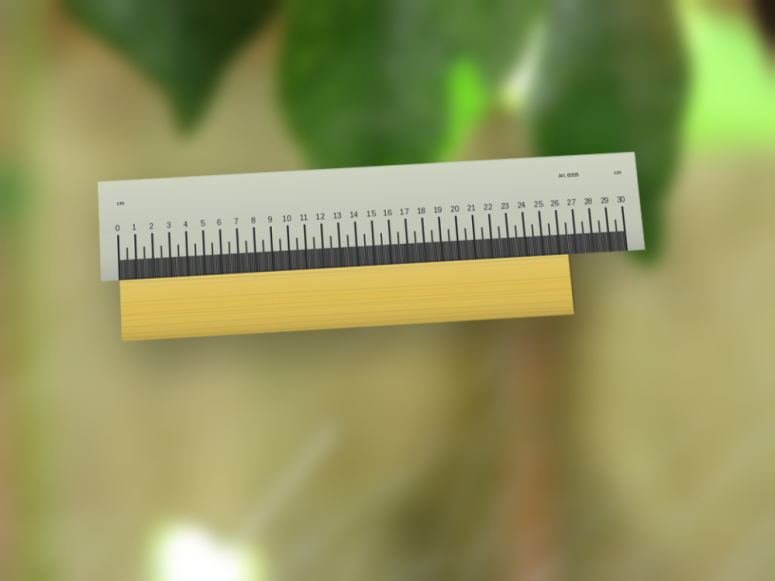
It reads 26.5; cm
